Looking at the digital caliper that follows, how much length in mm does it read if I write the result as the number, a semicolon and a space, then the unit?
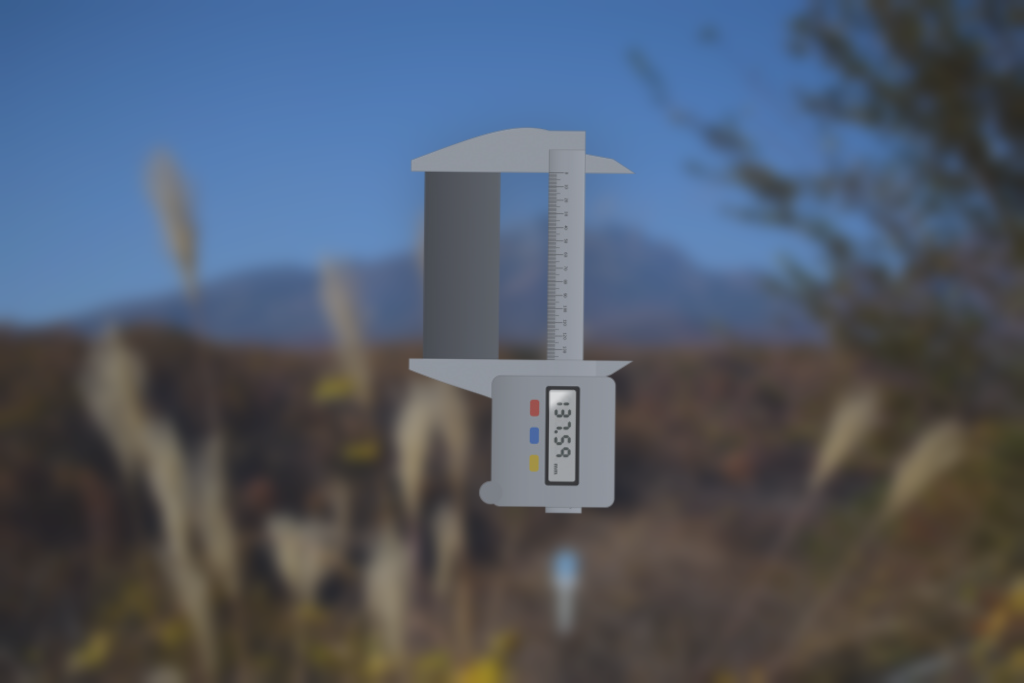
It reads 137.59; mm
